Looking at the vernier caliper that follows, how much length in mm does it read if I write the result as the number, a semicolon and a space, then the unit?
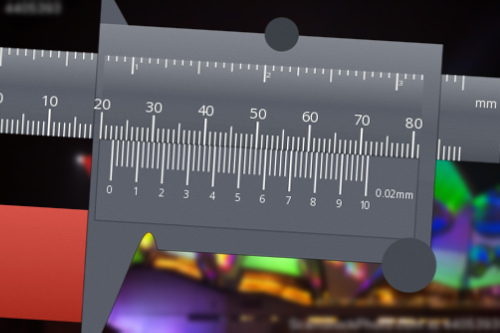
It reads 22.5; mm
